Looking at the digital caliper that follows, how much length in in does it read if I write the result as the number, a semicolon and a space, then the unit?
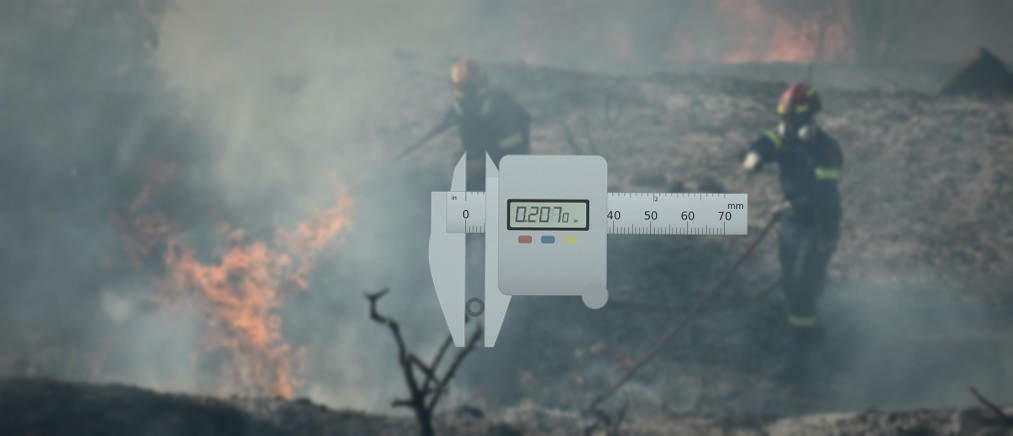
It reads 0.2070; in
